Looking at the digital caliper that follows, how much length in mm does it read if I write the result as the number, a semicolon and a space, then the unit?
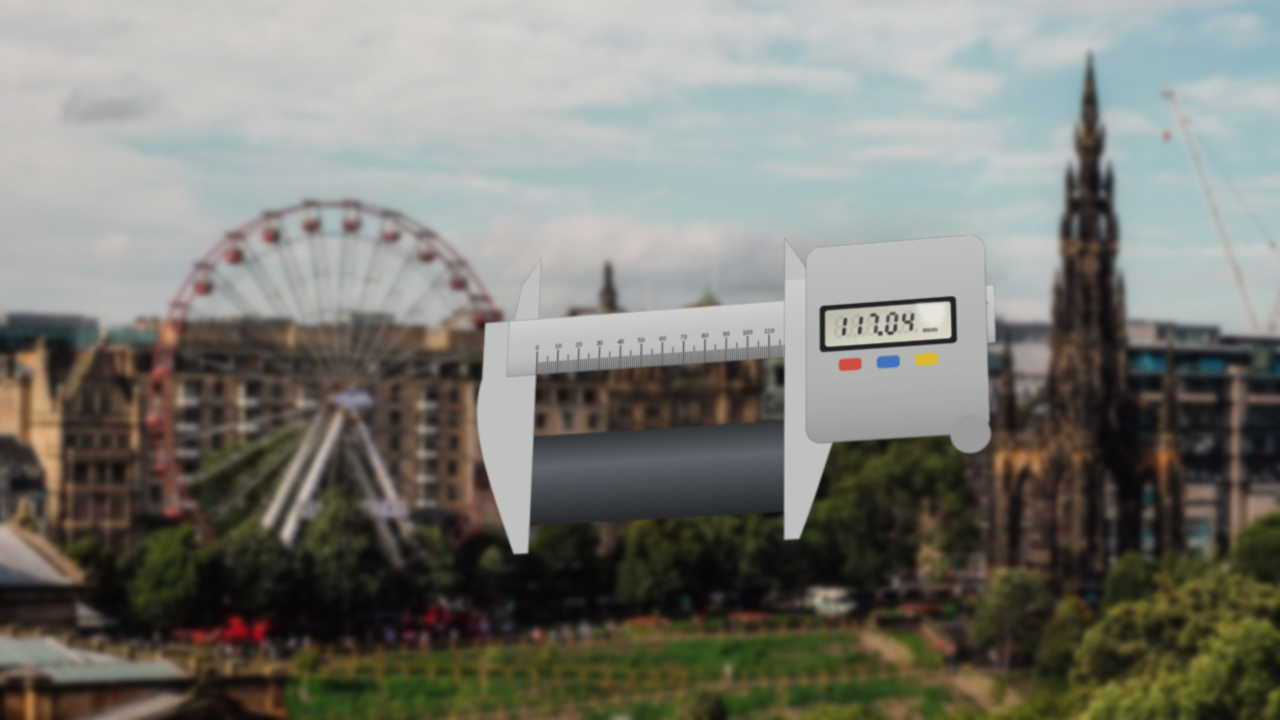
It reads 117.04; mm
